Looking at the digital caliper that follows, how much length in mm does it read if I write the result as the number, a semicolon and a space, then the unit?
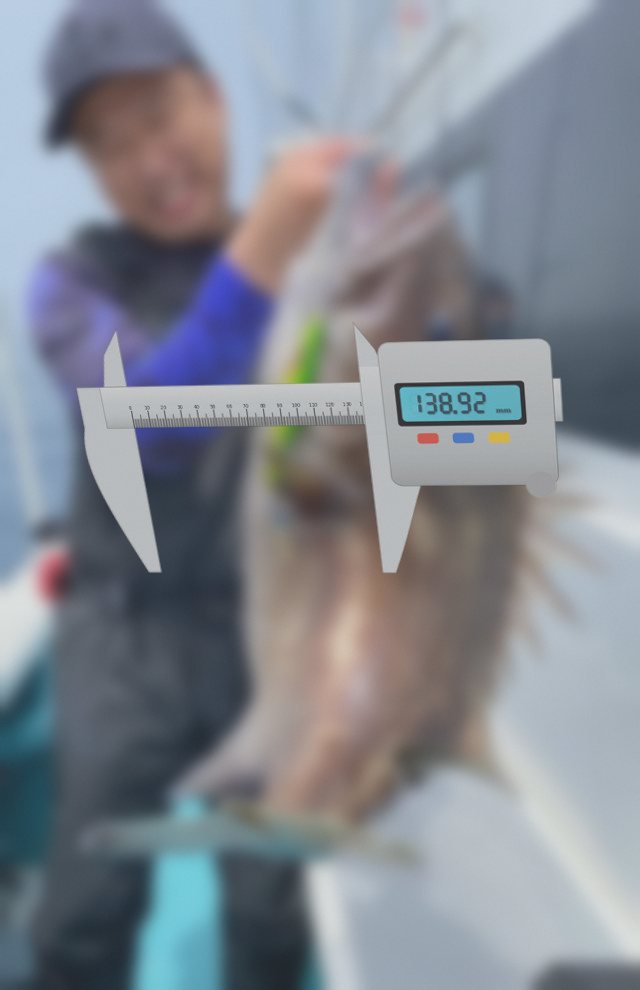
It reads 138.92; mm
